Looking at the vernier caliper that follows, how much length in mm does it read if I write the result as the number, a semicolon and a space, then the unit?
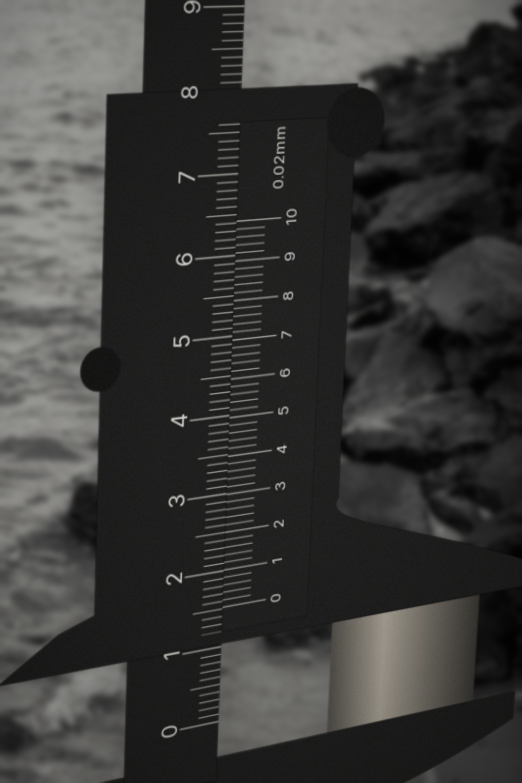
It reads 15.2; mm
